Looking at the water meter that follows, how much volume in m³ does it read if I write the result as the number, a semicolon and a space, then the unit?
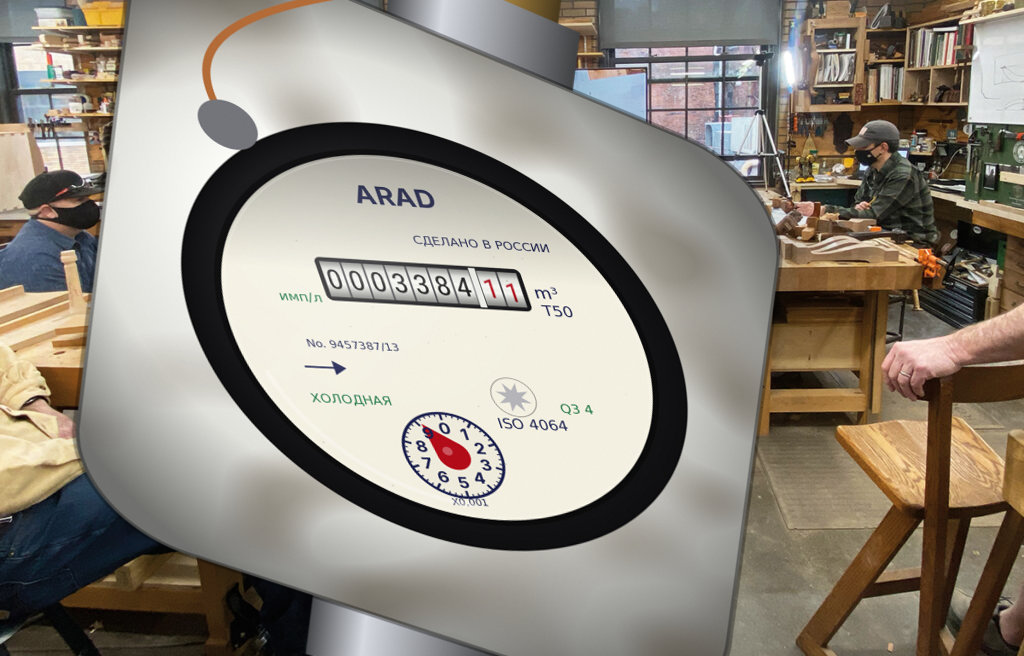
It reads 3384.109; m³
